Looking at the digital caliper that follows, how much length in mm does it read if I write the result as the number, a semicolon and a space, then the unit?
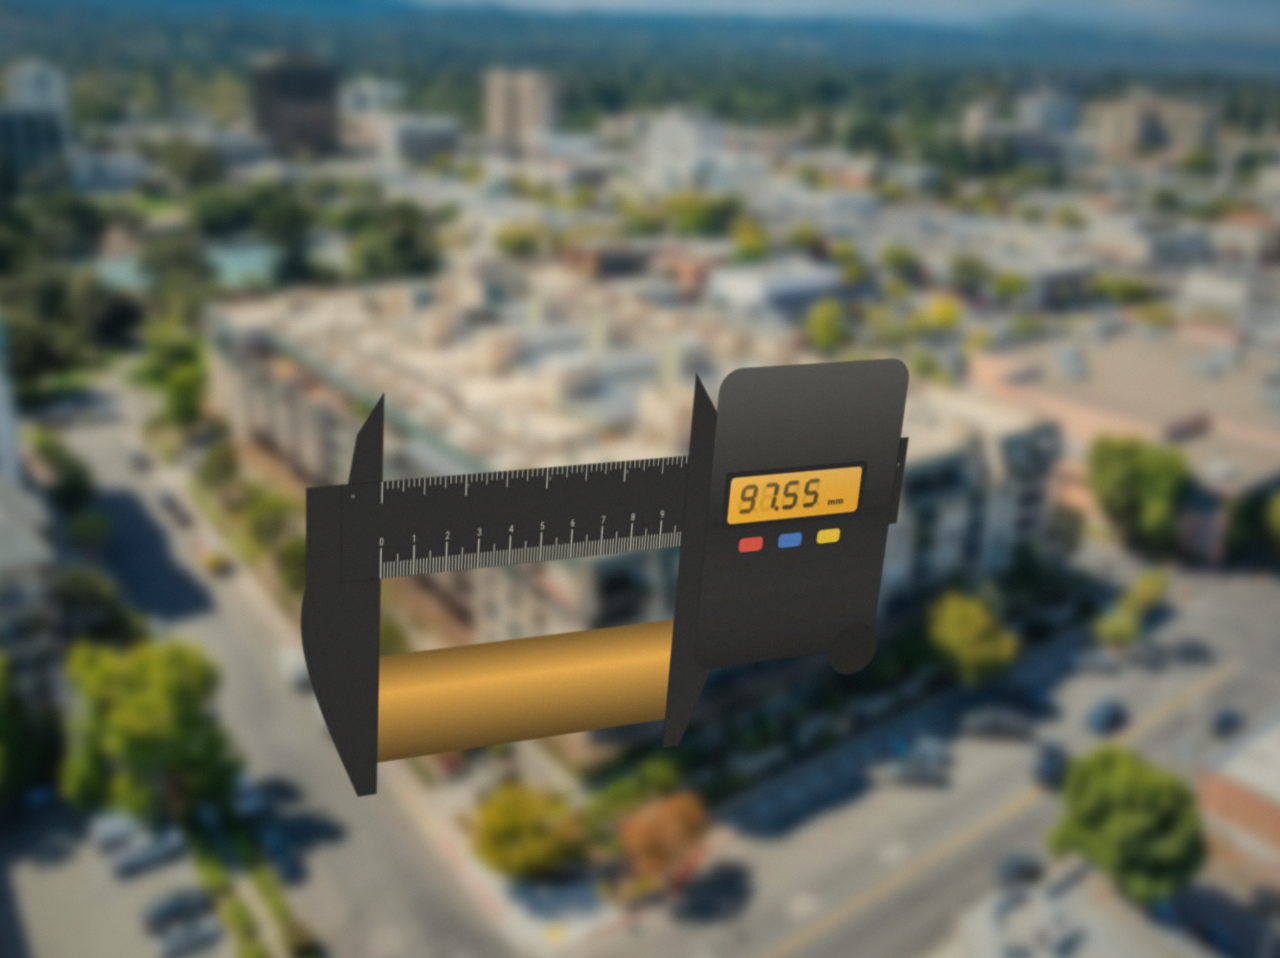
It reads 97.55; mm
